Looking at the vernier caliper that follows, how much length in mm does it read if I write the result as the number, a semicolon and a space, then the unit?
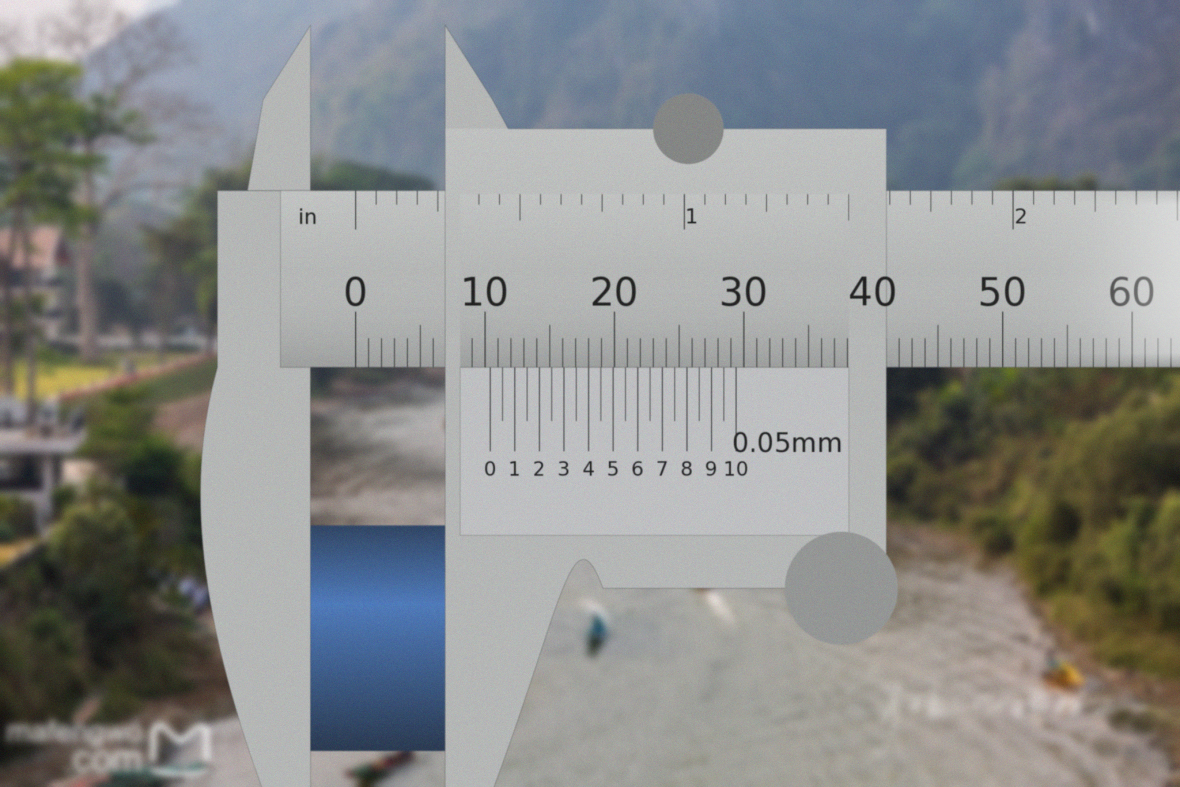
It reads 10.4; mm
